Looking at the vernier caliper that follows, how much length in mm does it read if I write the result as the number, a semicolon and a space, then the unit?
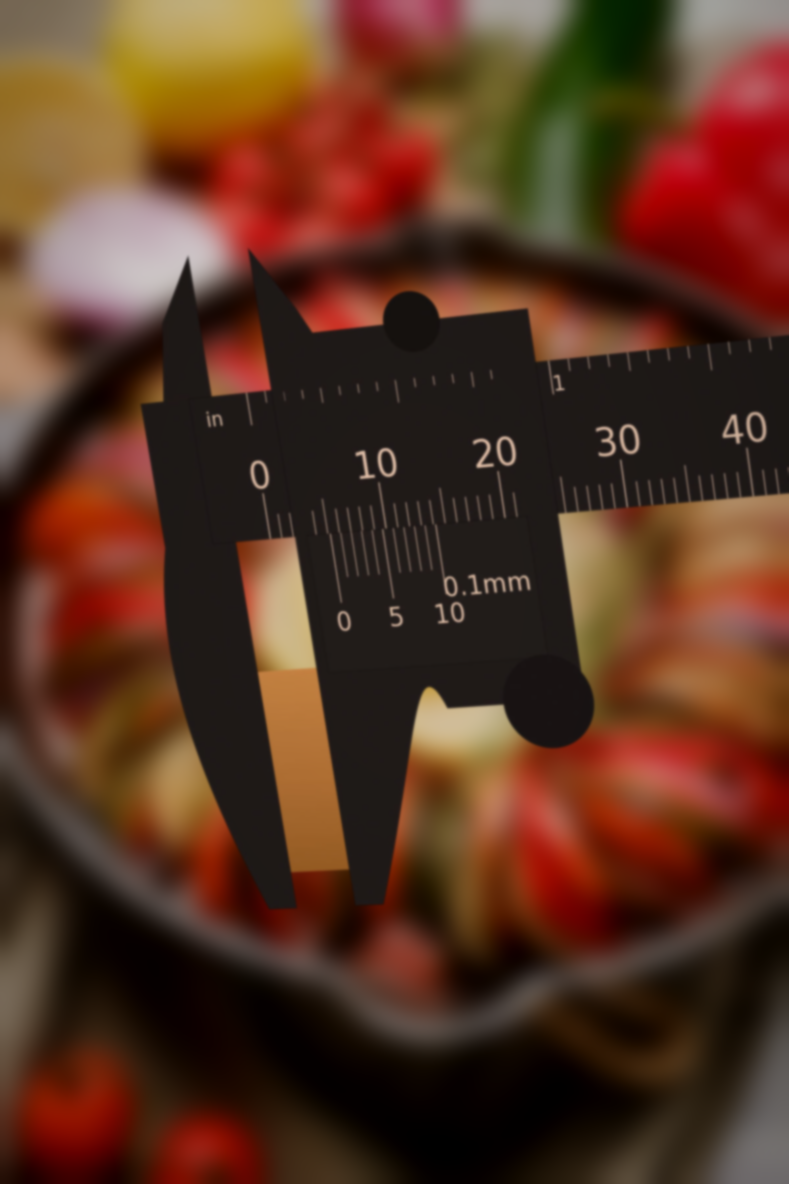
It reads 5.2; mm
